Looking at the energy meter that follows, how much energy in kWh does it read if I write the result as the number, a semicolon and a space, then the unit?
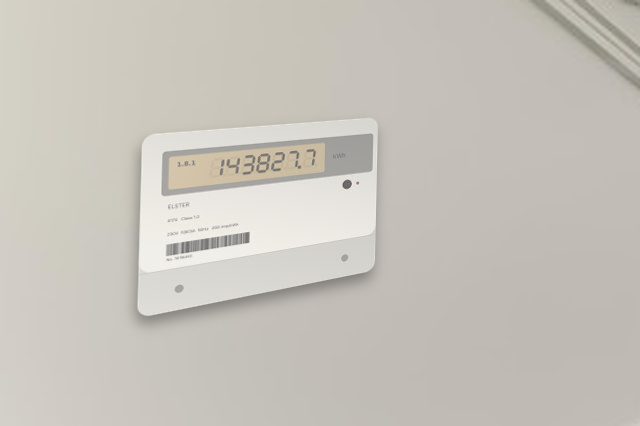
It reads 143827.7; kWh
